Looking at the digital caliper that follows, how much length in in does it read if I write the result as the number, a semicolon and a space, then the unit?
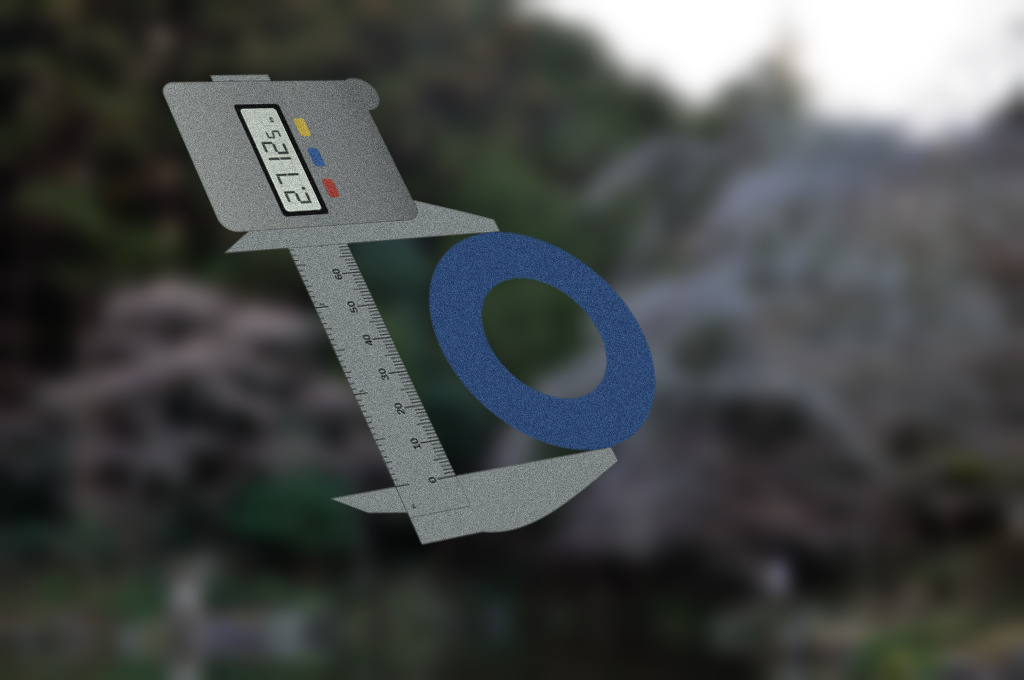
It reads 2.7125; in
